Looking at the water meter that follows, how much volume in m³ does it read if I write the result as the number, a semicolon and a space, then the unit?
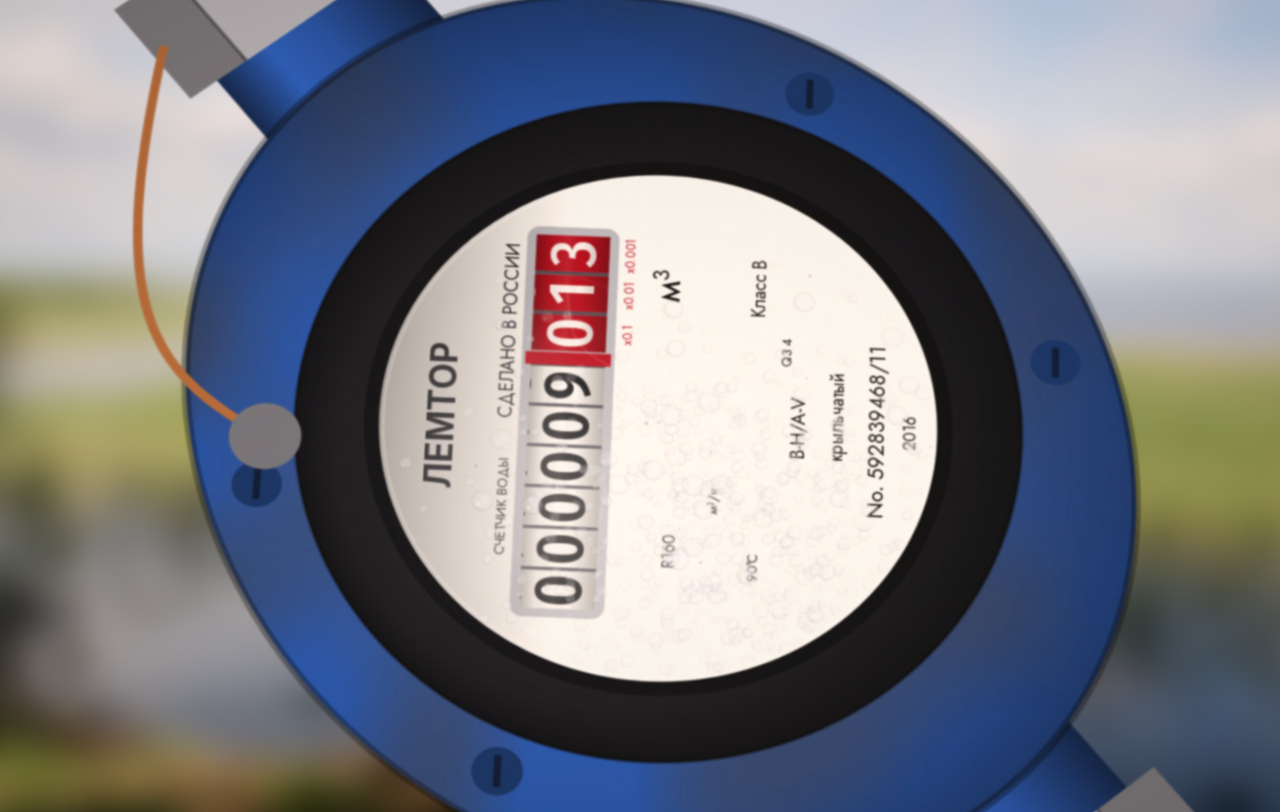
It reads 9.013; m³
